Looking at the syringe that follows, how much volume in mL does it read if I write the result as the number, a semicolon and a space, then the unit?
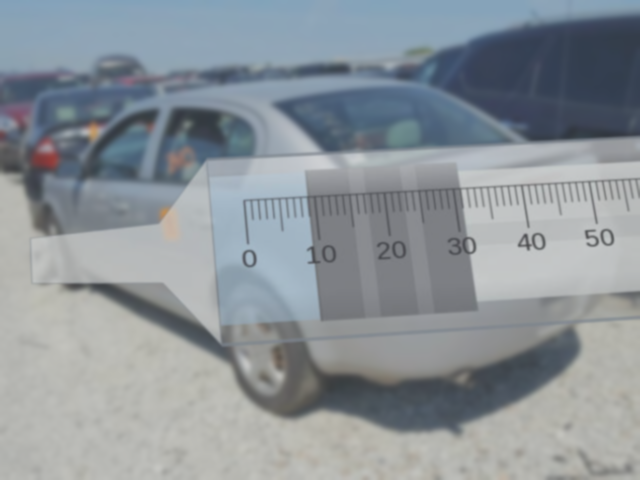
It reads 9; mL
